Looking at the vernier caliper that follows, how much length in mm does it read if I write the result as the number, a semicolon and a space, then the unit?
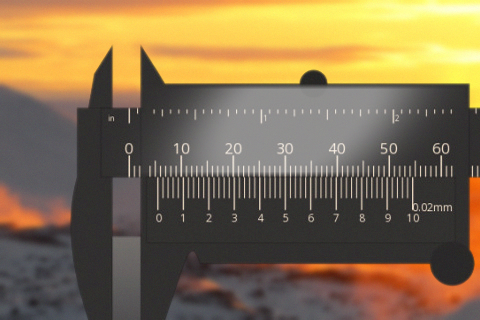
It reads 5.5; mm
